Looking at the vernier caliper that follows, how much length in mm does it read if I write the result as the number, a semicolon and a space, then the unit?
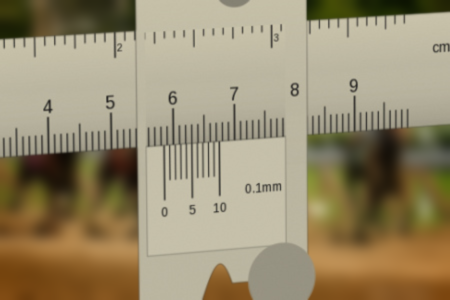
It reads 58.5; mm
